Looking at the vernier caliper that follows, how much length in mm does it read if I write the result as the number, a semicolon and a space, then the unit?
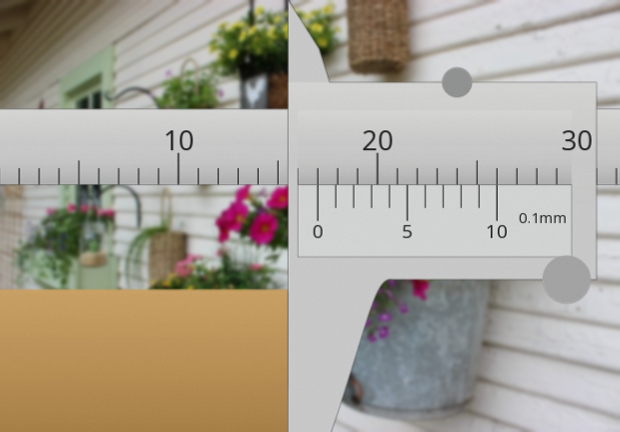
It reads 17.0; mm
